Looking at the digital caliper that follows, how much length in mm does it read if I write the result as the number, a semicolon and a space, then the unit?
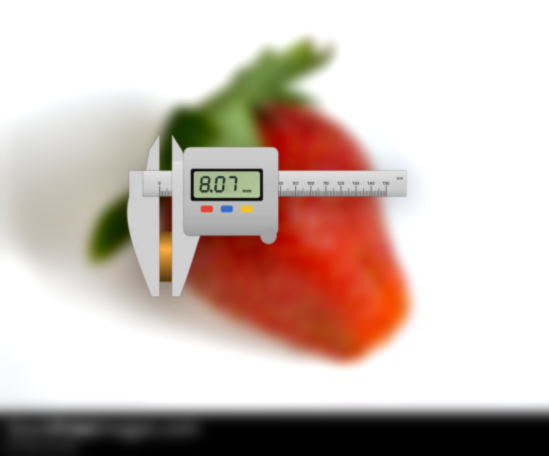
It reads 8.07; mm
